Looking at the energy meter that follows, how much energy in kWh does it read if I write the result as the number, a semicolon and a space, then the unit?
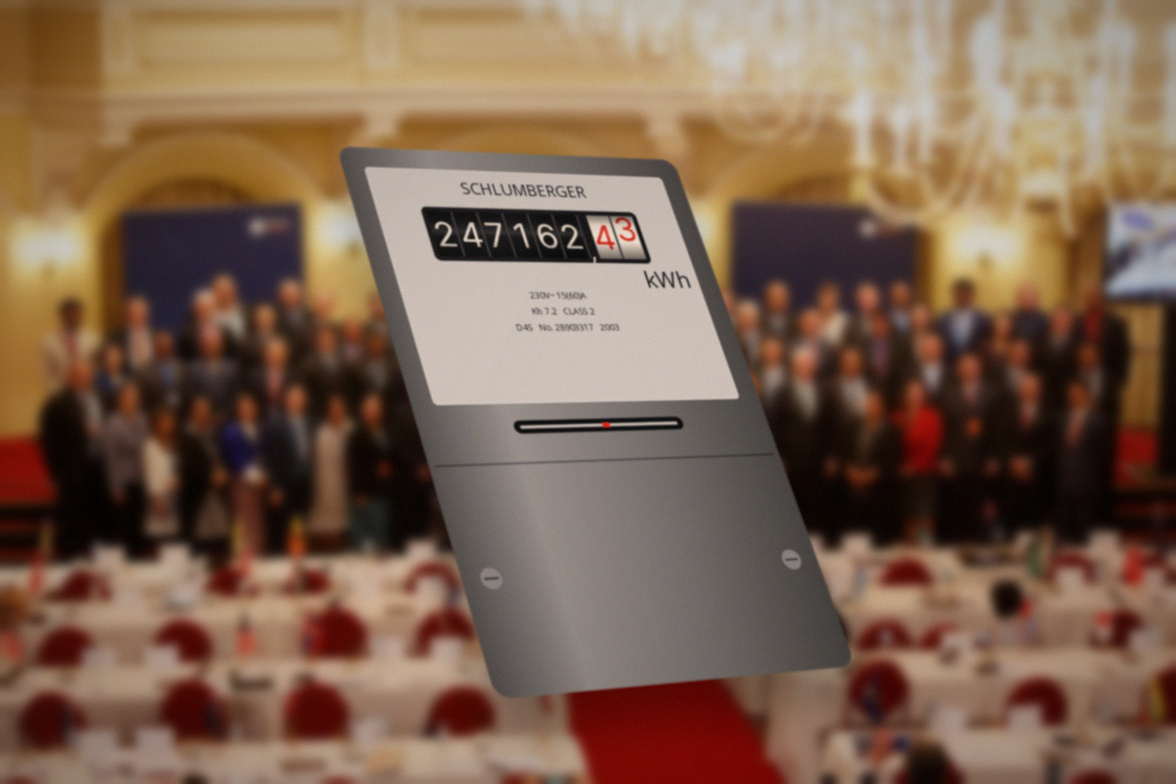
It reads 247162.43; kWh
